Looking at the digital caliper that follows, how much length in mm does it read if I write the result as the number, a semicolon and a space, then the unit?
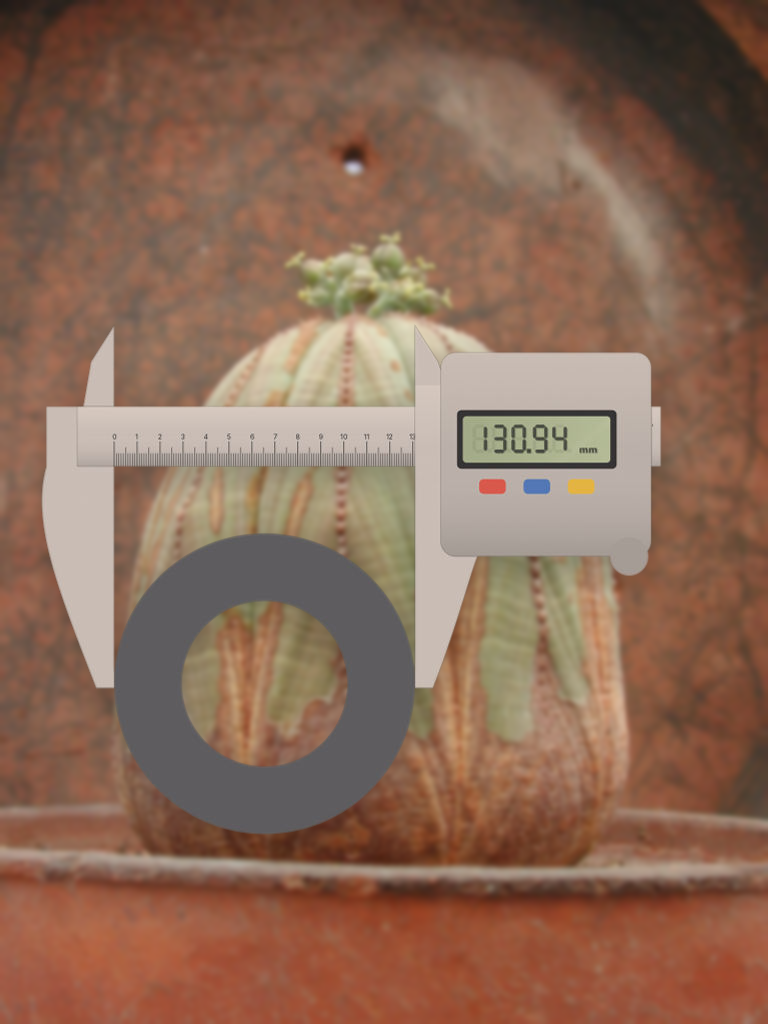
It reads 130.94; mm
